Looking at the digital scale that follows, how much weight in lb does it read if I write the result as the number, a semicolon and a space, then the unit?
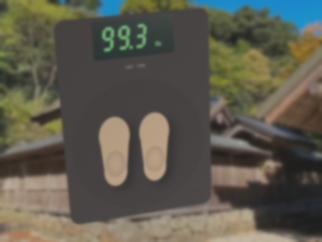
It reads 99.3; lb
